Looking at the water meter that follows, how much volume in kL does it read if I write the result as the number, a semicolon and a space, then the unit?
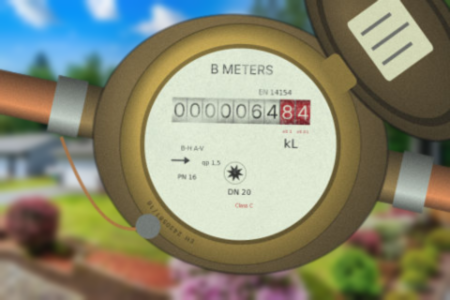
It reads 64.84; kL
